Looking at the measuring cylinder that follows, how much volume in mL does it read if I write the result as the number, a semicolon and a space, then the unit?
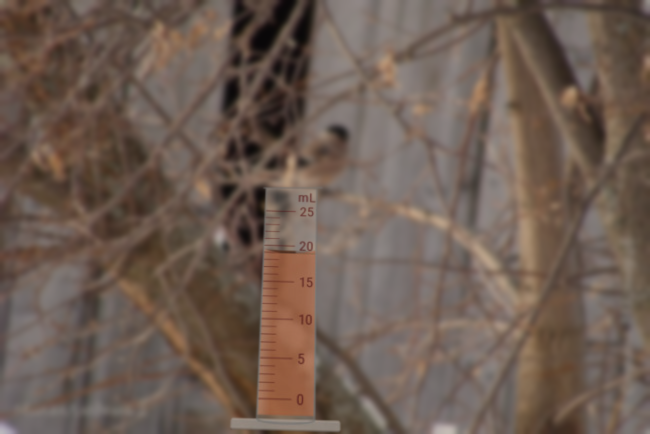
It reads 19; mL
